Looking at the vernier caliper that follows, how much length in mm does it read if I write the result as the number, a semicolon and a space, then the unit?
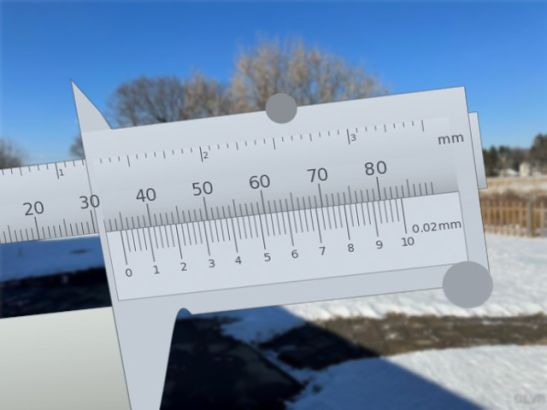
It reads 34.6; mm
